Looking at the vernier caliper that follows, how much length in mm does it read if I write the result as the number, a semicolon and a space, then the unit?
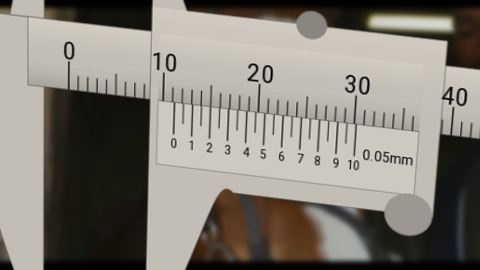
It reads 11.2; mm
